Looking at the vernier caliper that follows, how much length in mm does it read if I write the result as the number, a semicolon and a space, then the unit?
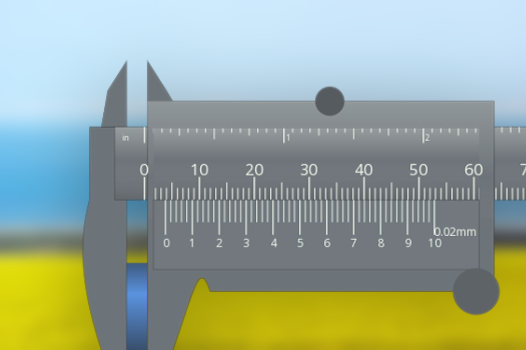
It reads 3.8; mm
